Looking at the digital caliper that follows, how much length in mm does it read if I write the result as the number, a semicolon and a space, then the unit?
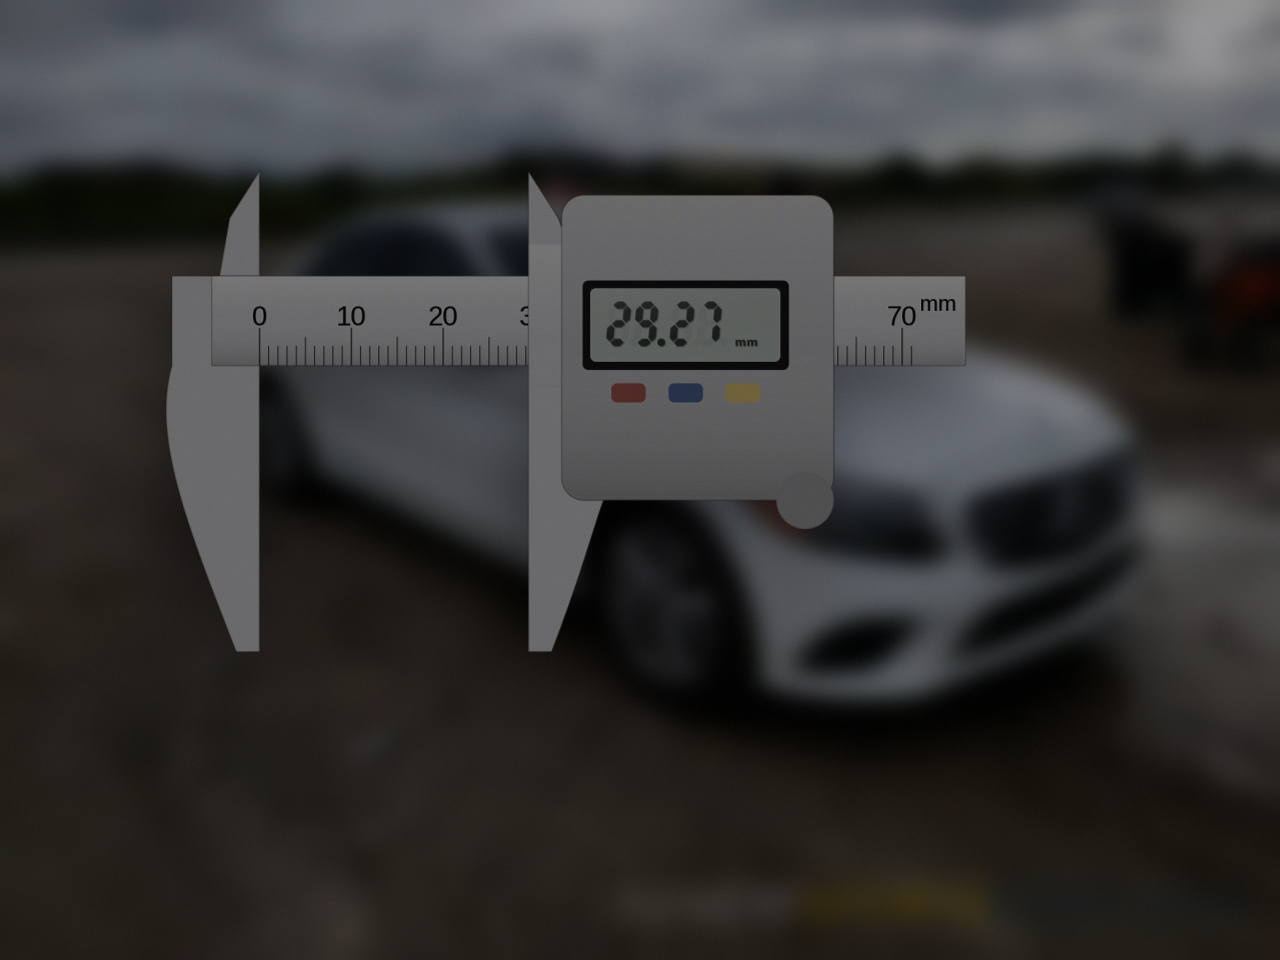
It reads 29.27; mm
